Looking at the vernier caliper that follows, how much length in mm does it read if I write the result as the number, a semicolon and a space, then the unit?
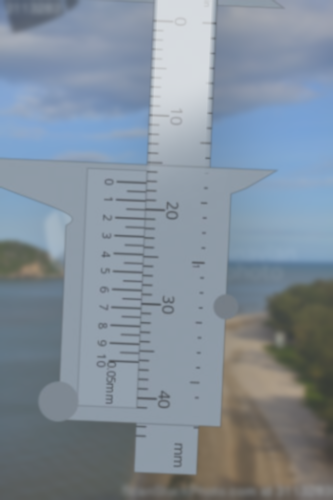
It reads 17.2; mm
